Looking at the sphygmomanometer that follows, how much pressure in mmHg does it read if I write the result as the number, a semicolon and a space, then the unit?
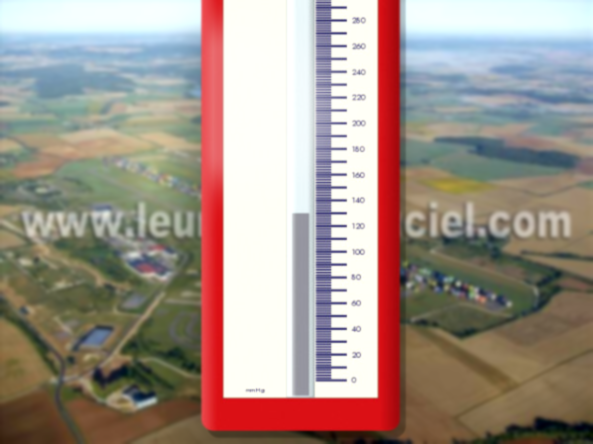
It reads 130; mmHg
